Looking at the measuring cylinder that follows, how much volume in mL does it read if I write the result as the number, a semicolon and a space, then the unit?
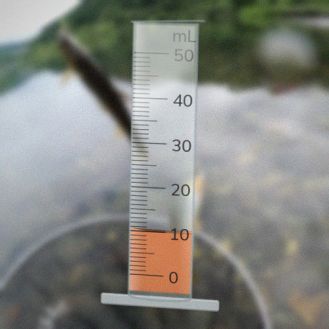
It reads 10; mL
